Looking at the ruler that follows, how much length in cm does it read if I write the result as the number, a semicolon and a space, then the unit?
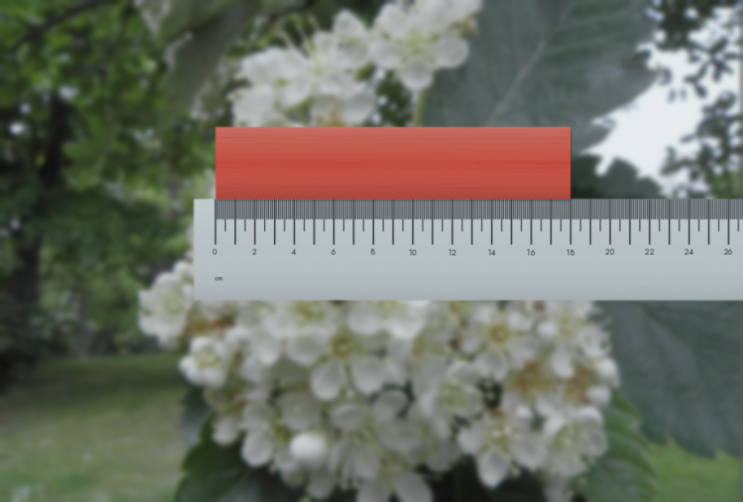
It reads 18; cm
